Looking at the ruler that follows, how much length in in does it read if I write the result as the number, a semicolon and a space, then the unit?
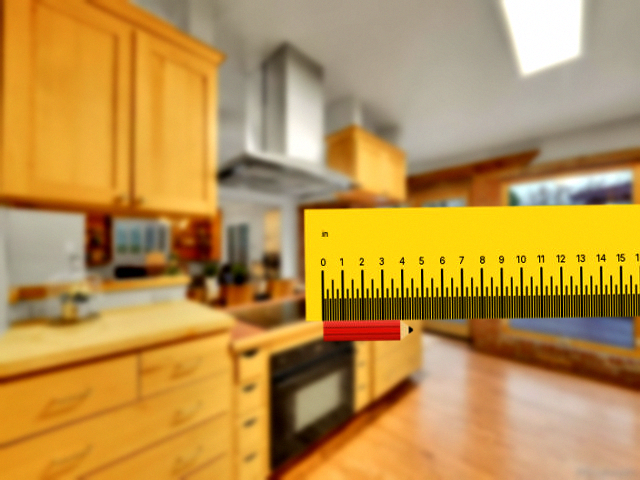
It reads 4.5; in
